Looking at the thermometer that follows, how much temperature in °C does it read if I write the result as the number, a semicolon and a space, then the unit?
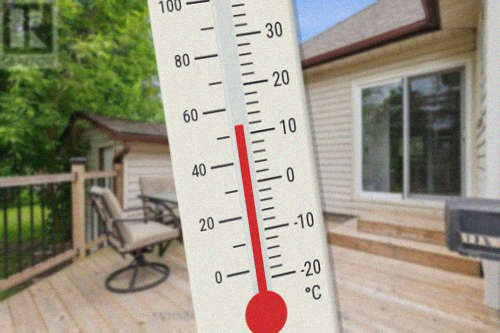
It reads 12; °C
